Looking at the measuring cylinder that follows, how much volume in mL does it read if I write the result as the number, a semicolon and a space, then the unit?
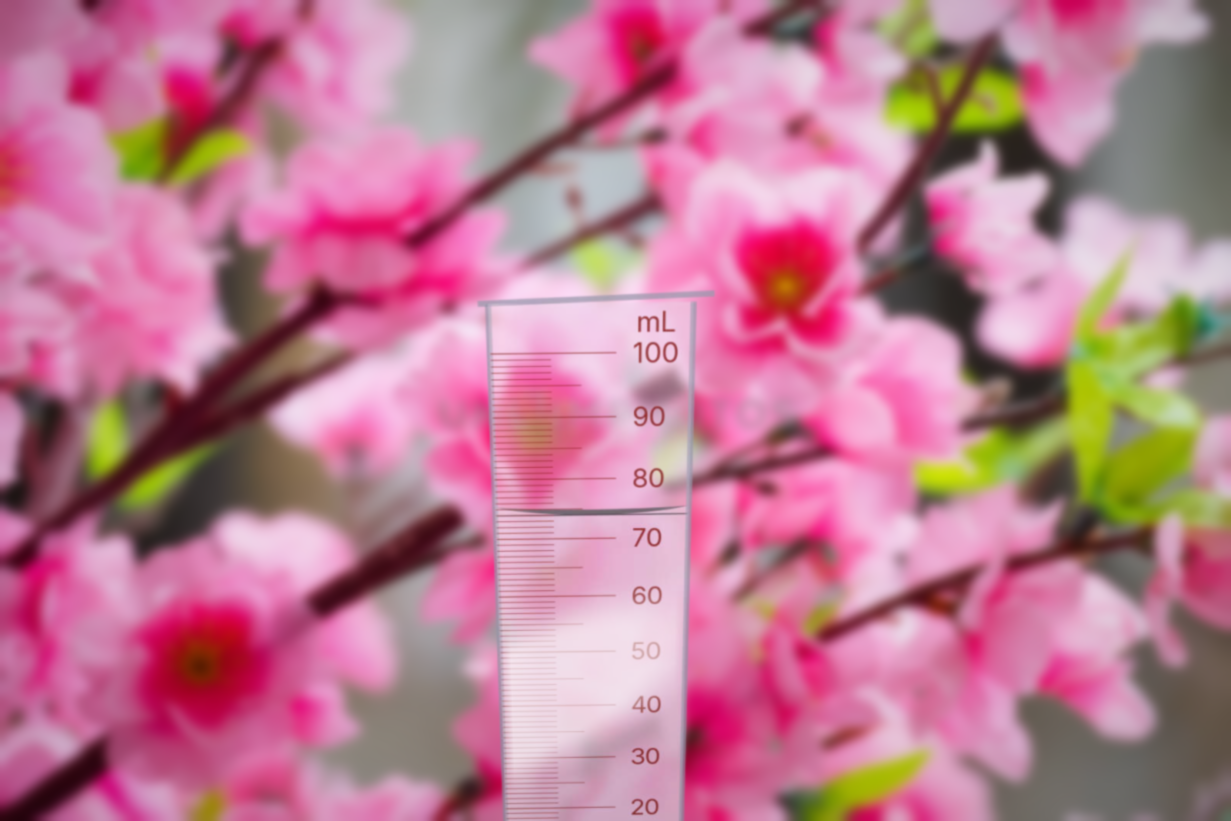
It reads 74; mL
